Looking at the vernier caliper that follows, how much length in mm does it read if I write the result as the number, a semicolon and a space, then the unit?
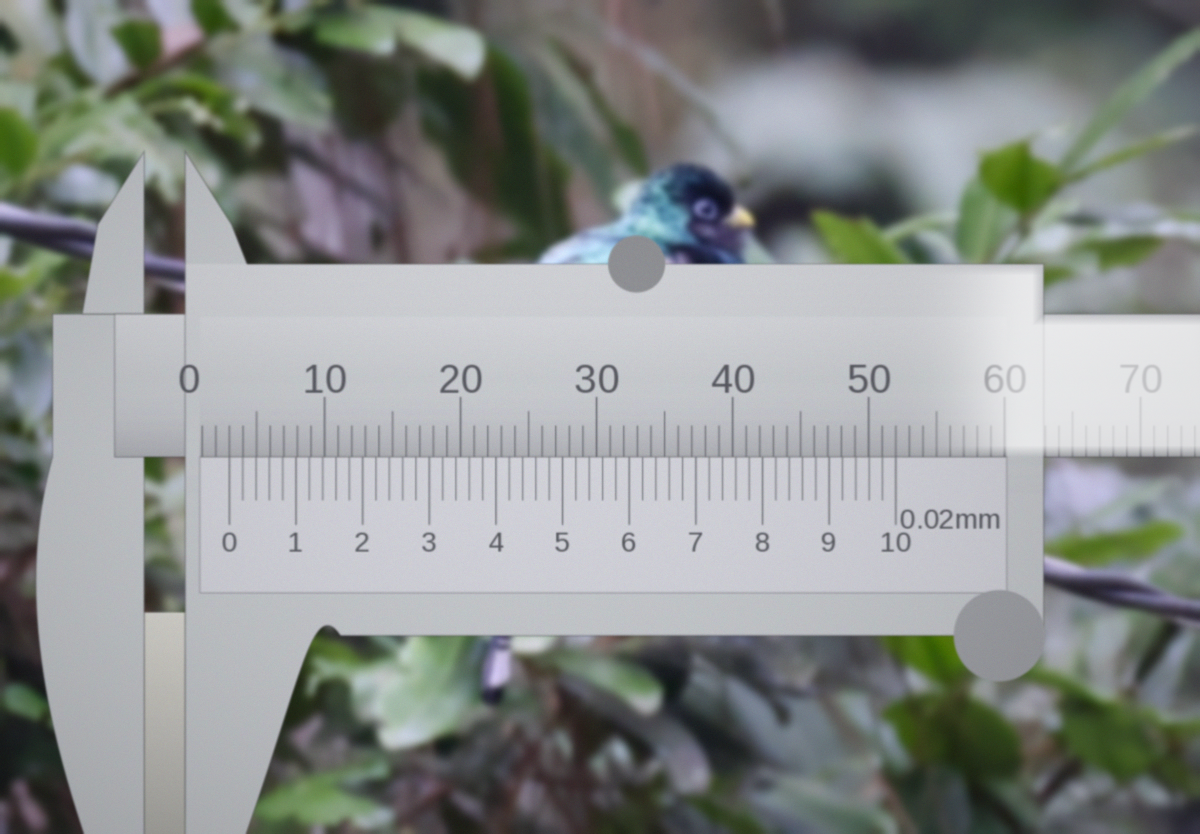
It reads 3.0; mm
